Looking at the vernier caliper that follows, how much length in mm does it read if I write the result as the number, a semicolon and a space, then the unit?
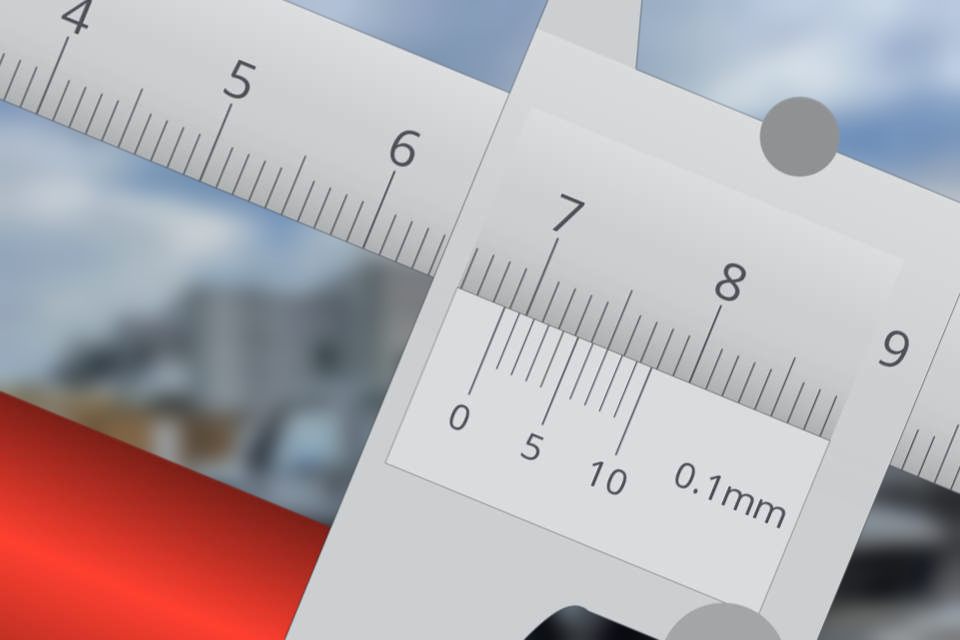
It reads 68.7; mm
